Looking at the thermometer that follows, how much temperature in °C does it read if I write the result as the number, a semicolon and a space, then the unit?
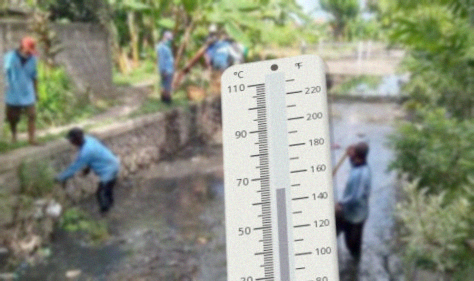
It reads 65; °C
